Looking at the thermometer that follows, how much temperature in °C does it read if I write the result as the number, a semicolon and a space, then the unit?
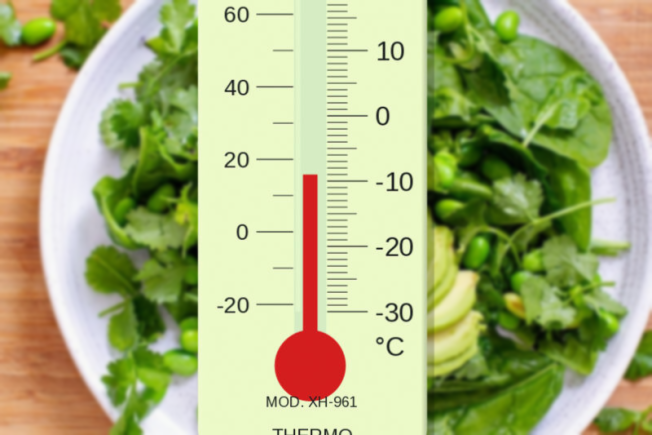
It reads -9; °C
